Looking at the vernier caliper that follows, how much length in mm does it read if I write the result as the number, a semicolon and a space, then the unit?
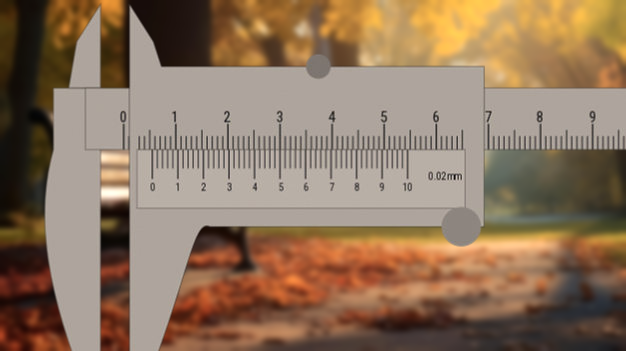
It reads 5.5; mm
